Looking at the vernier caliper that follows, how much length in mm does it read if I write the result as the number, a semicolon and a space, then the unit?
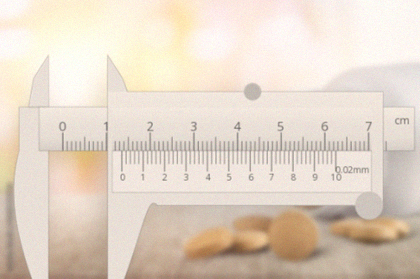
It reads 13.5; mm
